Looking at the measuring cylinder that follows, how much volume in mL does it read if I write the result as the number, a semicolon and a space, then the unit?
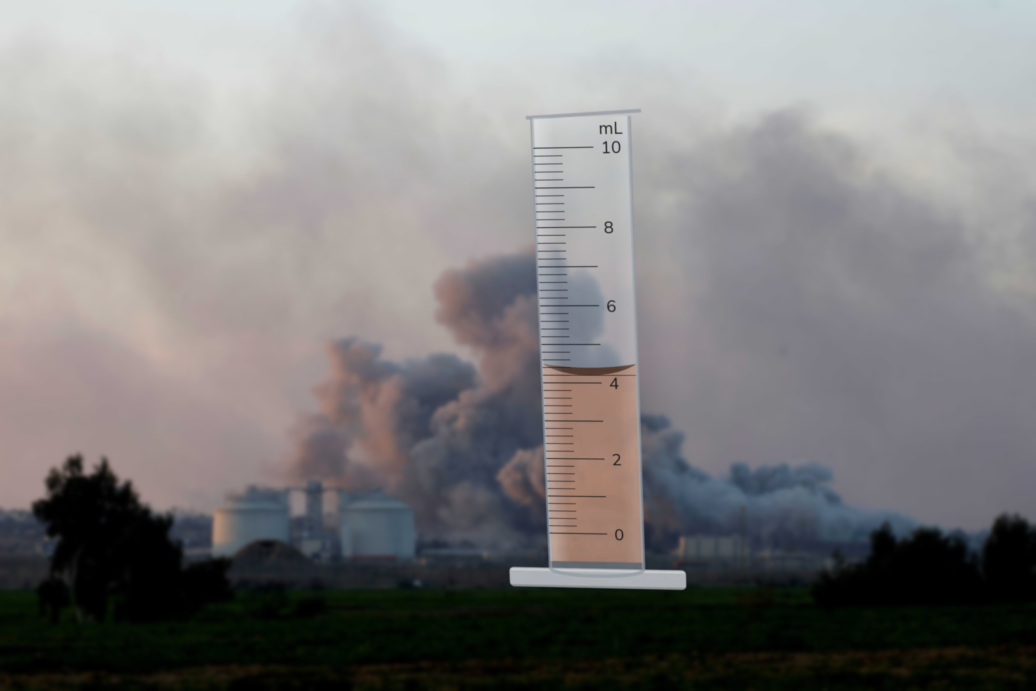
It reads 4.2; mL
